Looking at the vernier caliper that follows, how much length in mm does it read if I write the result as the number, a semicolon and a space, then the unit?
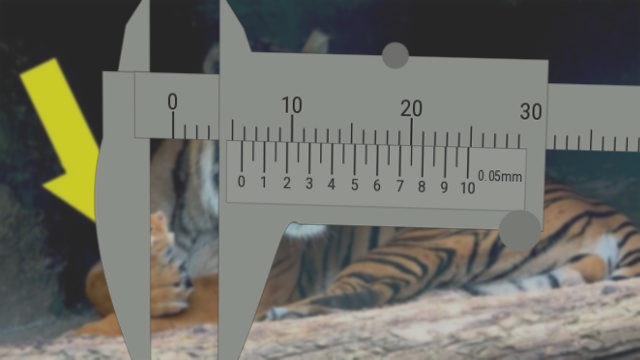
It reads 5.8; mm
